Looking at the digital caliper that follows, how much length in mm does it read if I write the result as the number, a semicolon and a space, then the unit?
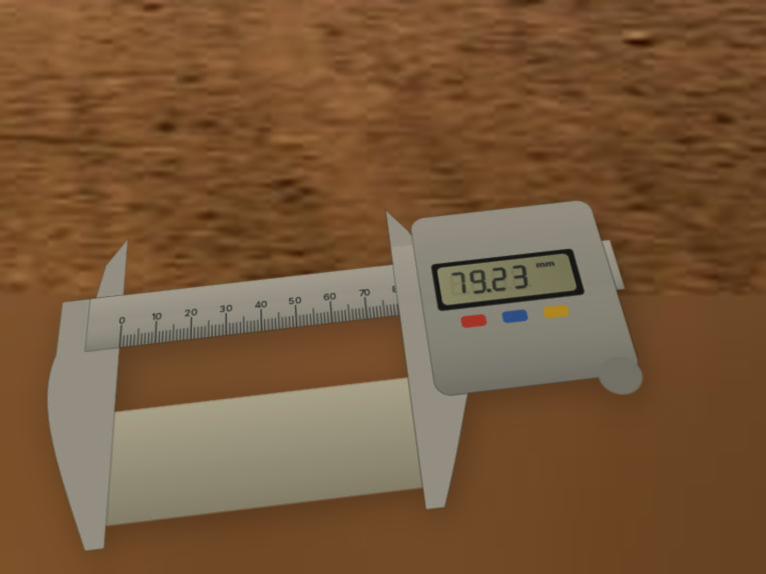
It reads 79.23; mm
